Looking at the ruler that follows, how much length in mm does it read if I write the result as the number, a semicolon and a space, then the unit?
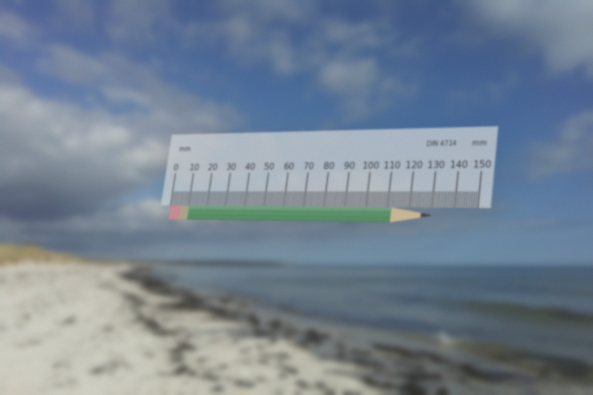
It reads 130; mm
